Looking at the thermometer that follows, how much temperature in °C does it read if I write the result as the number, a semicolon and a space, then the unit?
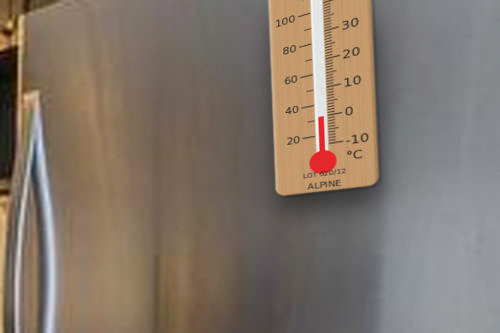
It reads 0; °C
